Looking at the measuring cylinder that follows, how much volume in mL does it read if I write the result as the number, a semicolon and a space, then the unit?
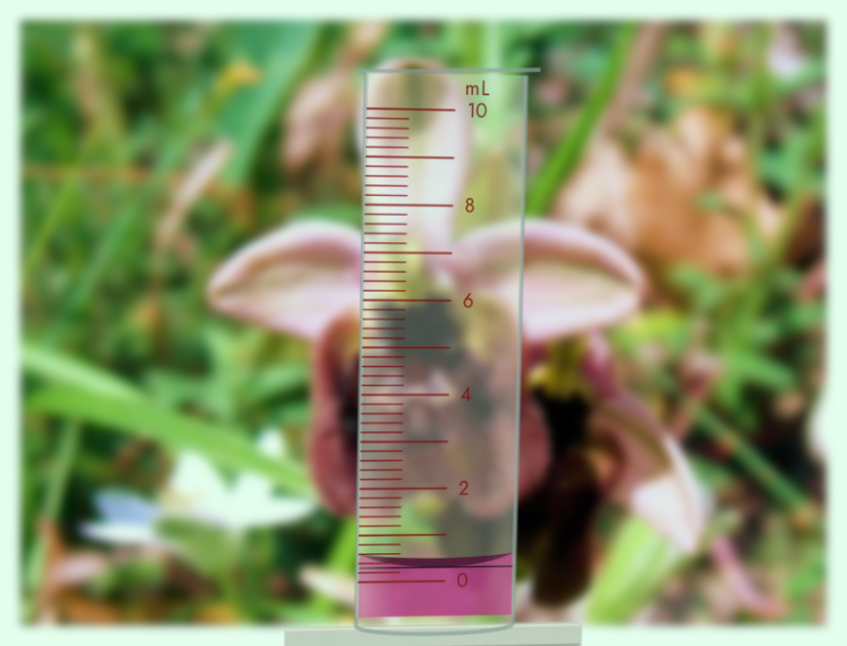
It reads 0.3; mL
